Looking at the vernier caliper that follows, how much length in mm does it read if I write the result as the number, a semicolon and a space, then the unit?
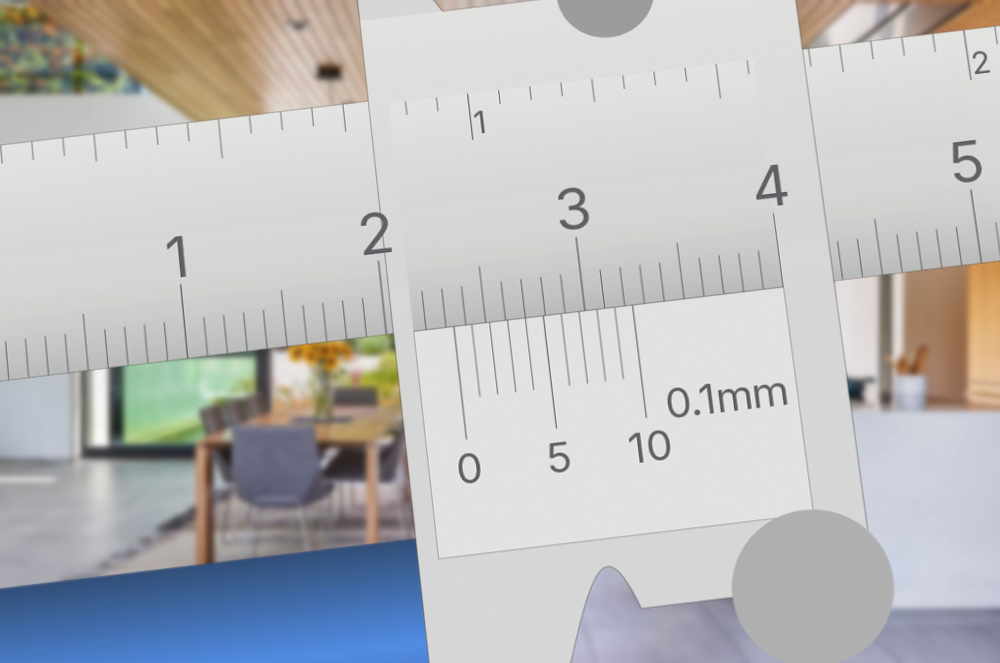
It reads 23.4; mm
